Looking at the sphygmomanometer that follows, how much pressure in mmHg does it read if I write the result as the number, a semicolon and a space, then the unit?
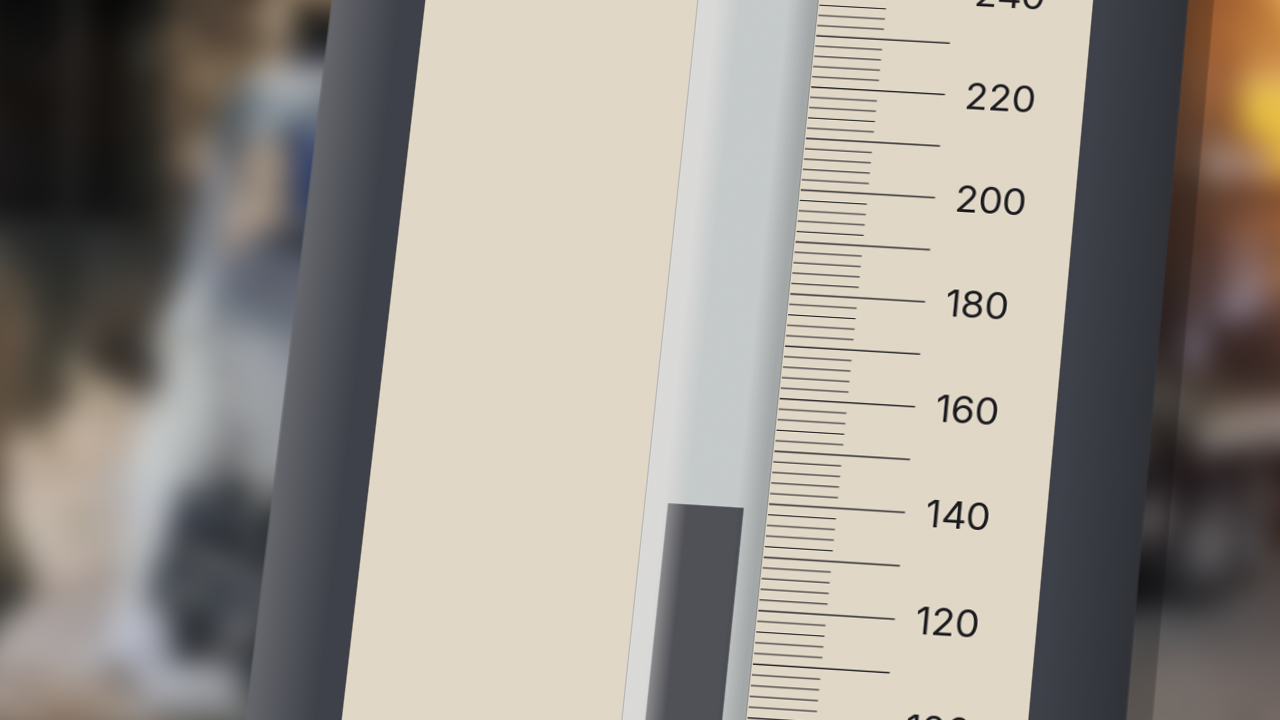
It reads 139; mmHg
